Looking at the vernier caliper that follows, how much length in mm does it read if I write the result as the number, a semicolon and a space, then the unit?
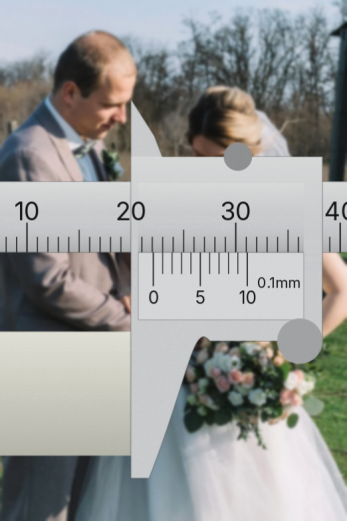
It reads 22.1; mm
